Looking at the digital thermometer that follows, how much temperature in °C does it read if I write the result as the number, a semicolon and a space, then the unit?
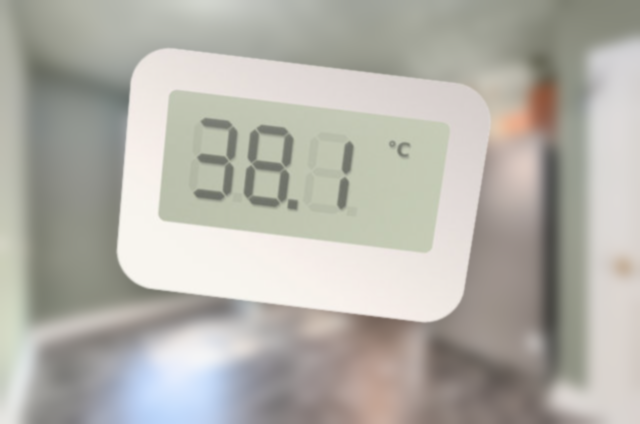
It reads 38.1; °C
